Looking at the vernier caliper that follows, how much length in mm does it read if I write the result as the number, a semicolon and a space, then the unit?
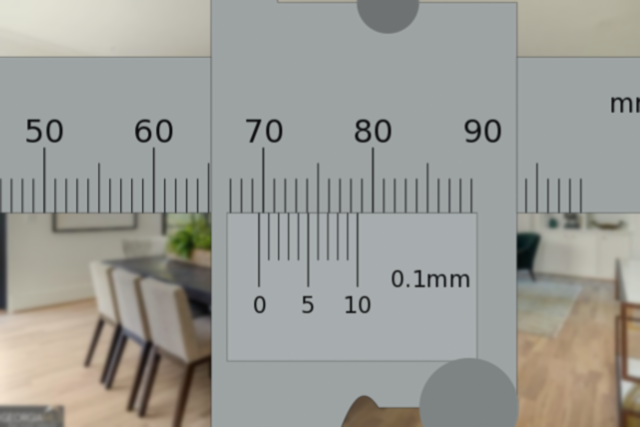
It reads 69.6; mm
